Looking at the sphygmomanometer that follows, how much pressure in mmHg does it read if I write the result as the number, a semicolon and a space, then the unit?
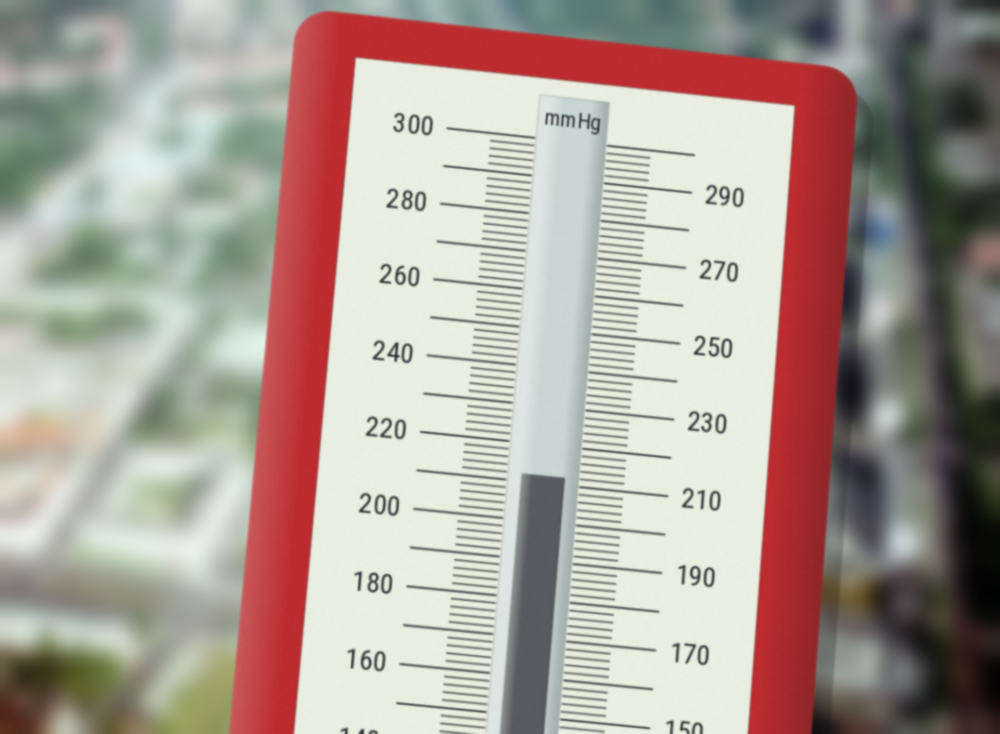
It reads 212; mmHg
